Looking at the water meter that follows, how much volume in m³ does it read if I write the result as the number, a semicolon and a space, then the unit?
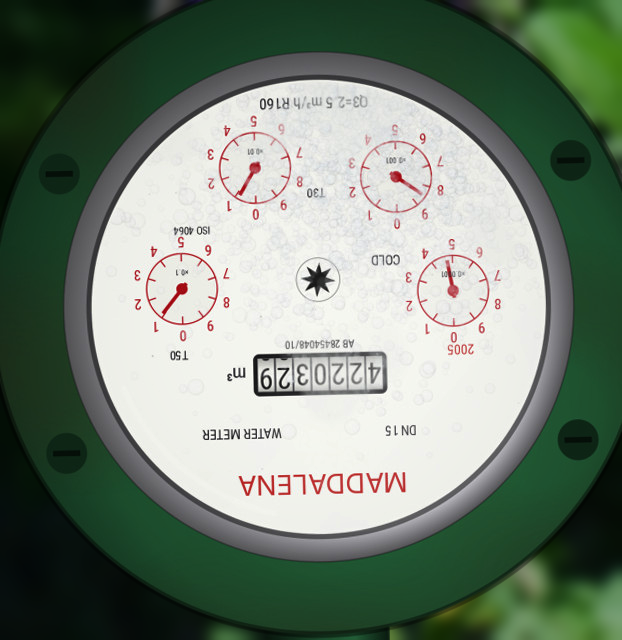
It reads 4220329.1084; m³
